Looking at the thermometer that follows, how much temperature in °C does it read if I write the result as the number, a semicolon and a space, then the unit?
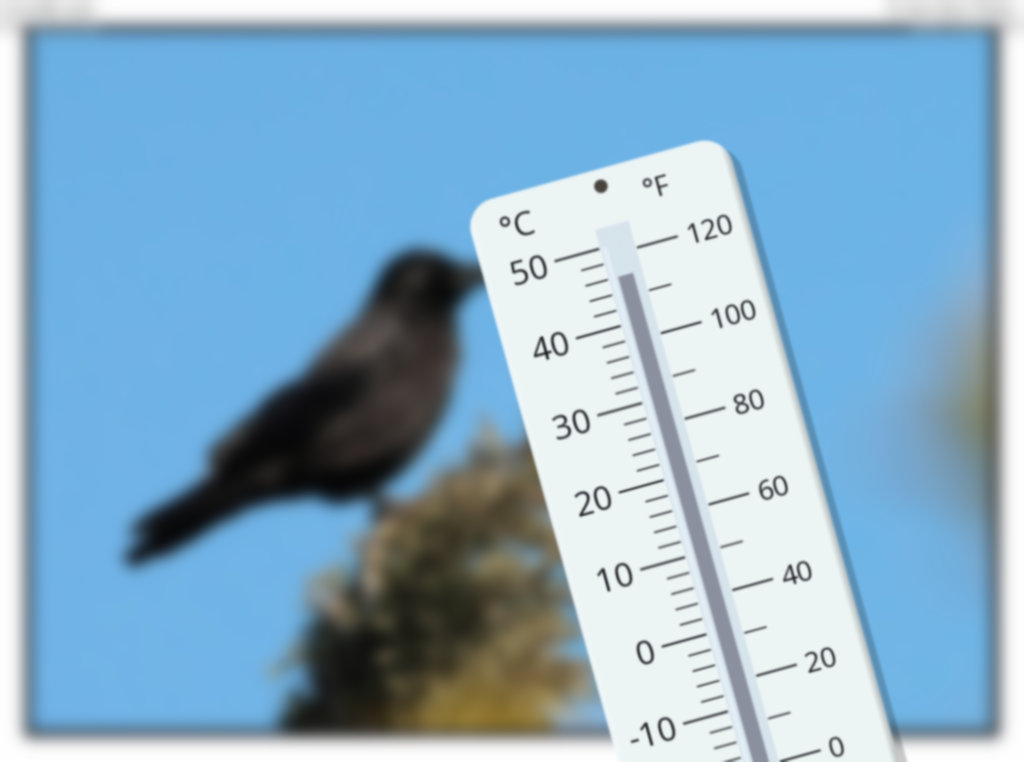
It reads 46; °C
